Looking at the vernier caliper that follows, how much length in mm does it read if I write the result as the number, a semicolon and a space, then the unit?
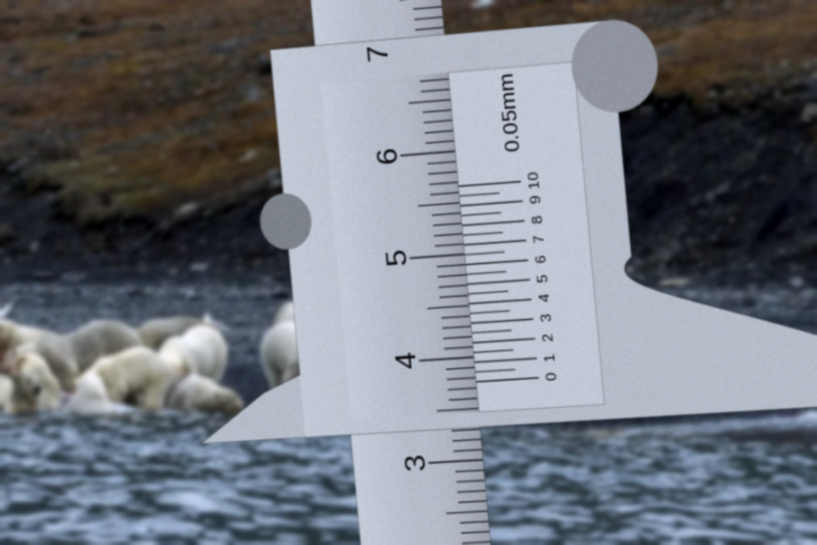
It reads 37.6; mm
